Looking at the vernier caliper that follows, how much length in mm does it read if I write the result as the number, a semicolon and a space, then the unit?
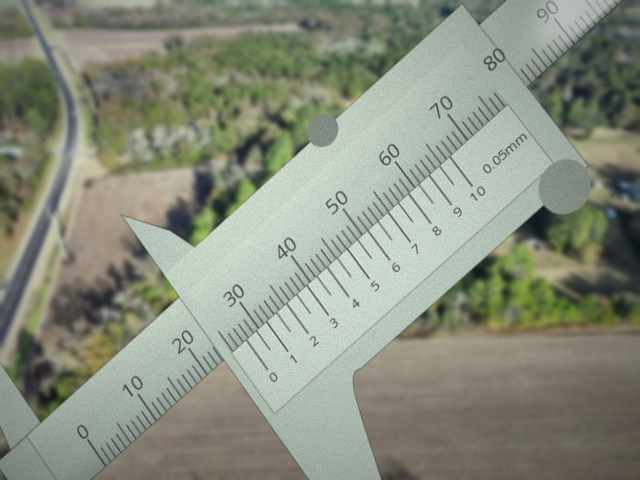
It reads 27.6; mm
